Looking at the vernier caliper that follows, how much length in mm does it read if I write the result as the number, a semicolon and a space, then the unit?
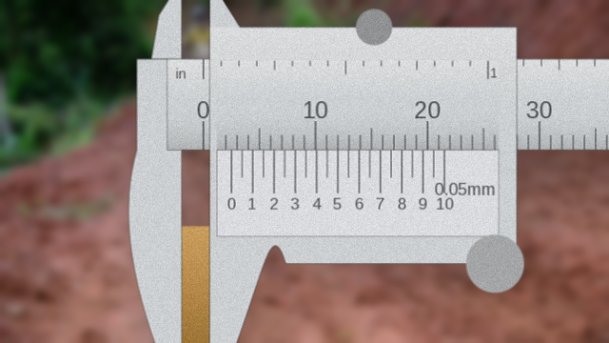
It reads 2.5; mm
